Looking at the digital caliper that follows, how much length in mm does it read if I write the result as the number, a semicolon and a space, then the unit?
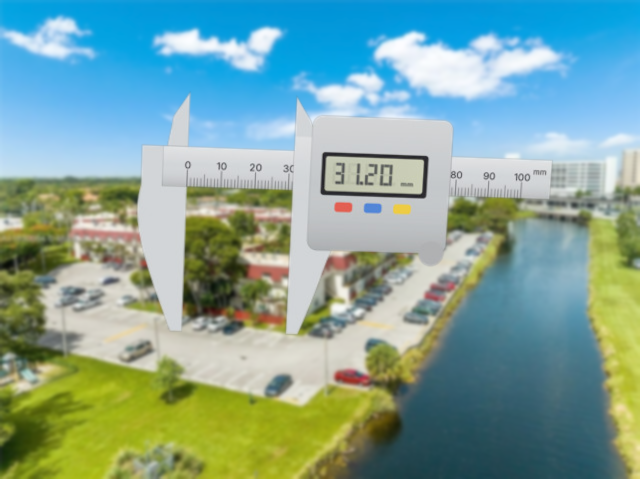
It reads 31.20; mm
